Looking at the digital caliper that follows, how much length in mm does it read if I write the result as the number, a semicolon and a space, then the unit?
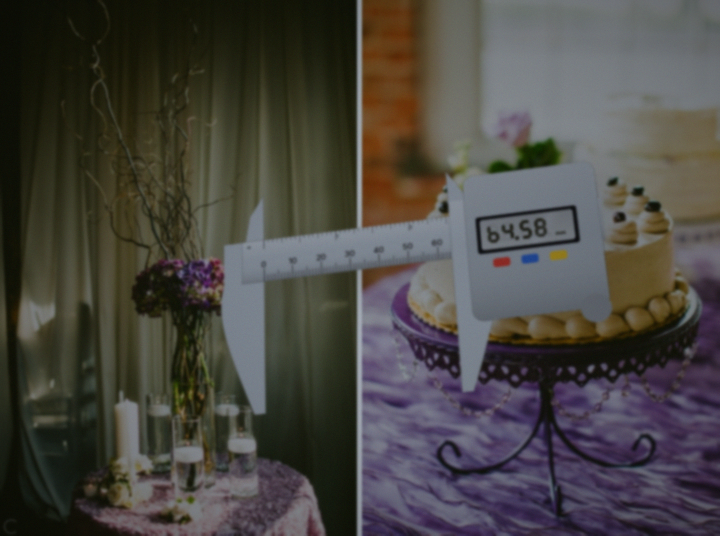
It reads 64.58; mm
